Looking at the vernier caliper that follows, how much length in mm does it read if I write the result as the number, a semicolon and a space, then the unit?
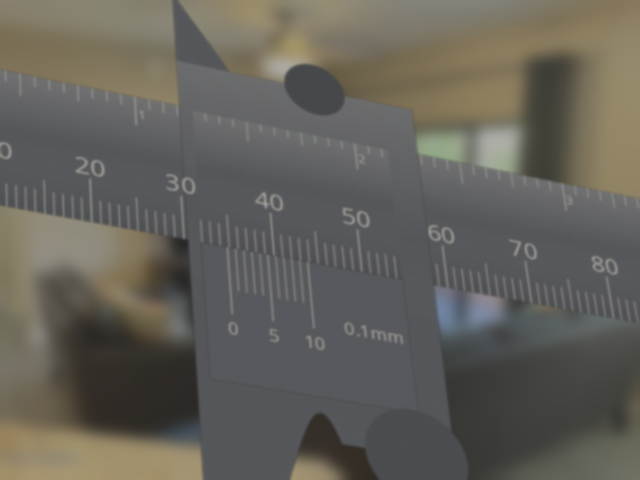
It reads 34.8; mm
